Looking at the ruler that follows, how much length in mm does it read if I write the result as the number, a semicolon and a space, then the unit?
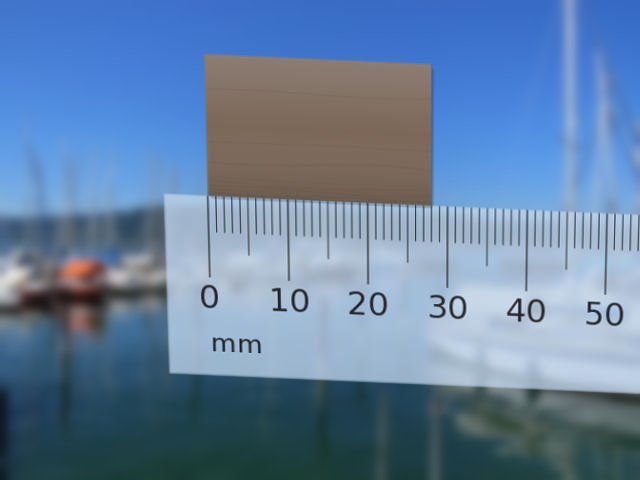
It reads 28; mm
